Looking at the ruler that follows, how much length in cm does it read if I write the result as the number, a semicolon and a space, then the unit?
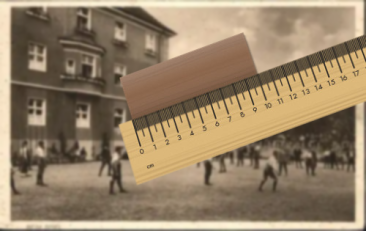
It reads 10; cm
